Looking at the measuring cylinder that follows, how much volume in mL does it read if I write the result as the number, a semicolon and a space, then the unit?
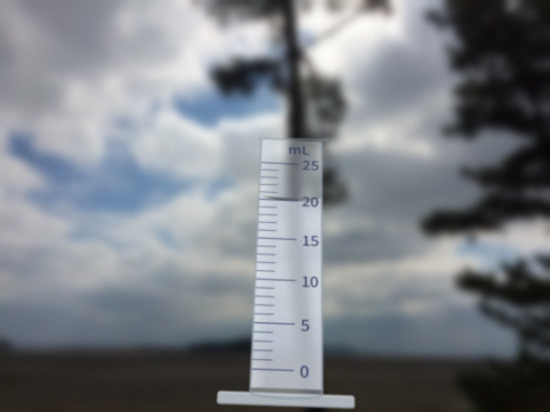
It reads 20; mL
